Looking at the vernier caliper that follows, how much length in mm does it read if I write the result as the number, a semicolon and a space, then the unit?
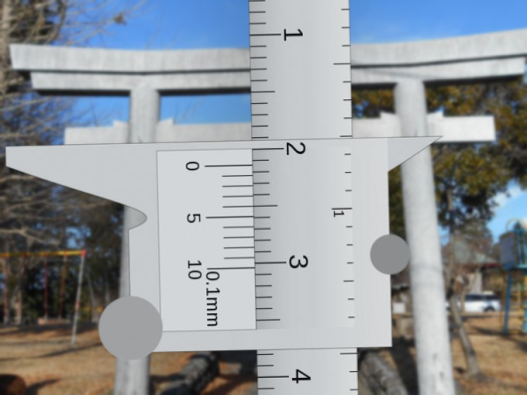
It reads 21.4; mm
